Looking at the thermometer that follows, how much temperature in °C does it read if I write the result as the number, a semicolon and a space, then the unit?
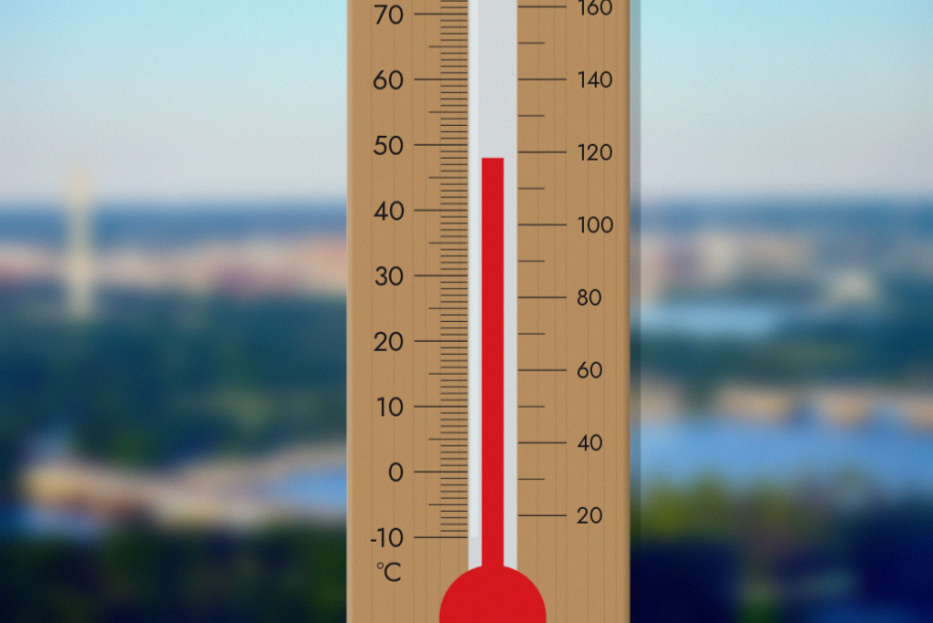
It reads 48; °C
